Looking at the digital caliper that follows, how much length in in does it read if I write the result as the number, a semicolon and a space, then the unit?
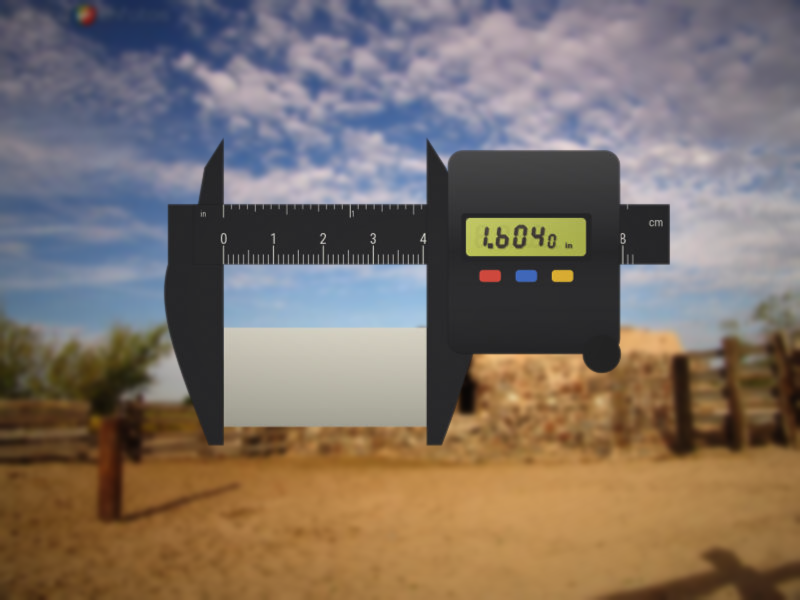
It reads 1.6040; in
